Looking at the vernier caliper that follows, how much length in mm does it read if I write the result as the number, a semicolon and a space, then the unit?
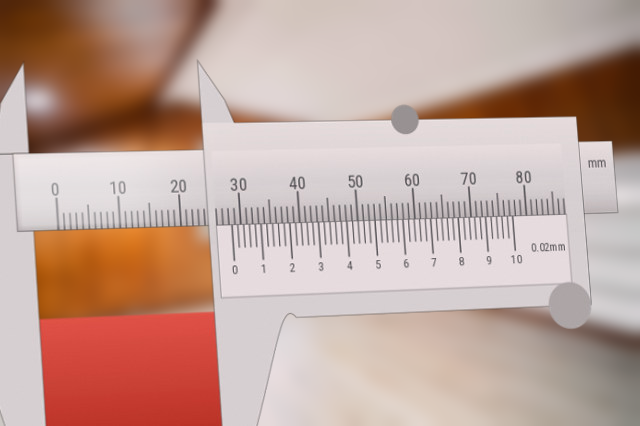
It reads 28.5; mm
